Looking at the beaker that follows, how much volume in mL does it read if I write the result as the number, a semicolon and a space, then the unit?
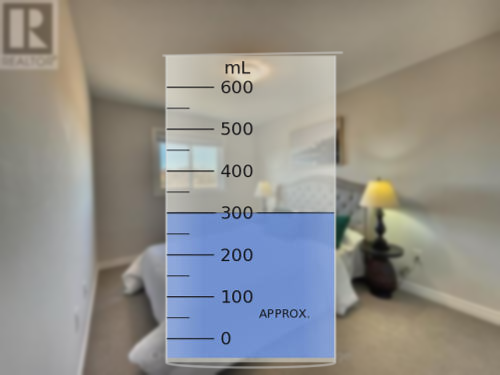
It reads 300; mL
